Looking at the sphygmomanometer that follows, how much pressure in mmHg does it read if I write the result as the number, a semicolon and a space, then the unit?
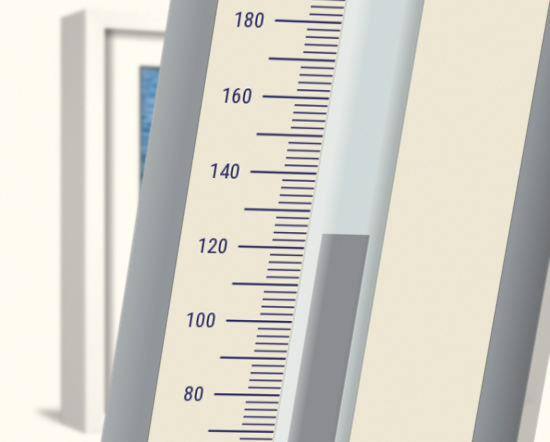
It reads 124; mmHg
